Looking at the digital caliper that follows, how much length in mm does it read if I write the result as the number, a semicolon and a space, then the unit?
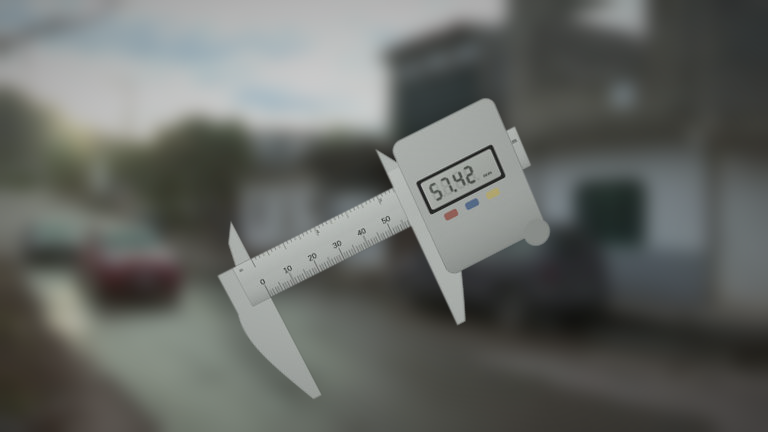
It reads 57.42; mm
